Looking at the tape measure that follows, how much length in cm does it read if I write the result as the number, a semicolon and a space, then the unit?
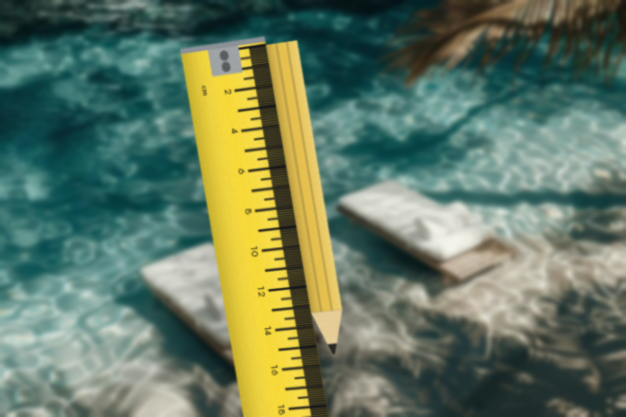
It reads 15.5; cm
